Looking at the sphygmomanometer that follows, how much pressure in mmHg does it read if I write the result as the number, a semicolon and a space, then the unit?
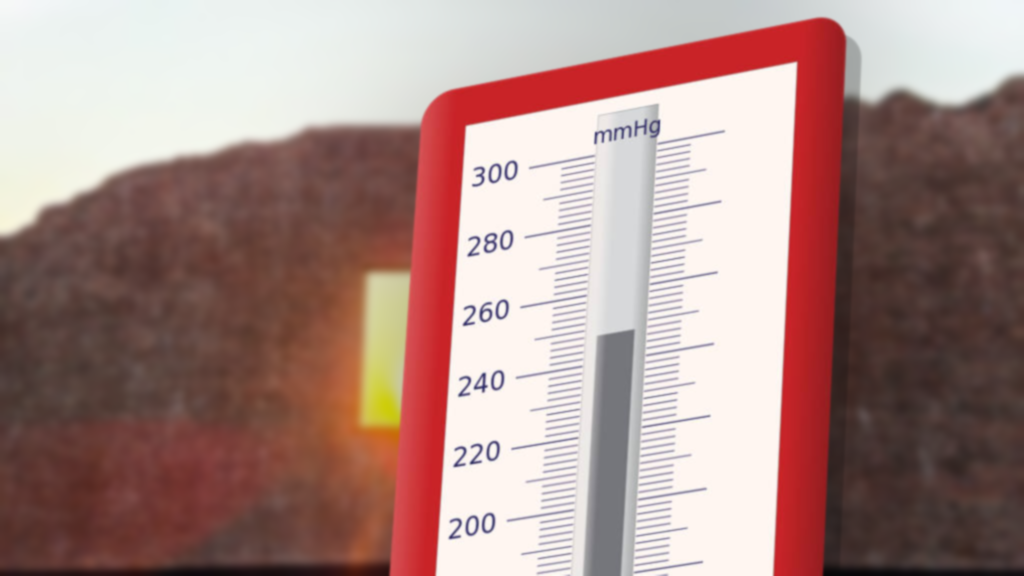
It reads 248; mmHg
